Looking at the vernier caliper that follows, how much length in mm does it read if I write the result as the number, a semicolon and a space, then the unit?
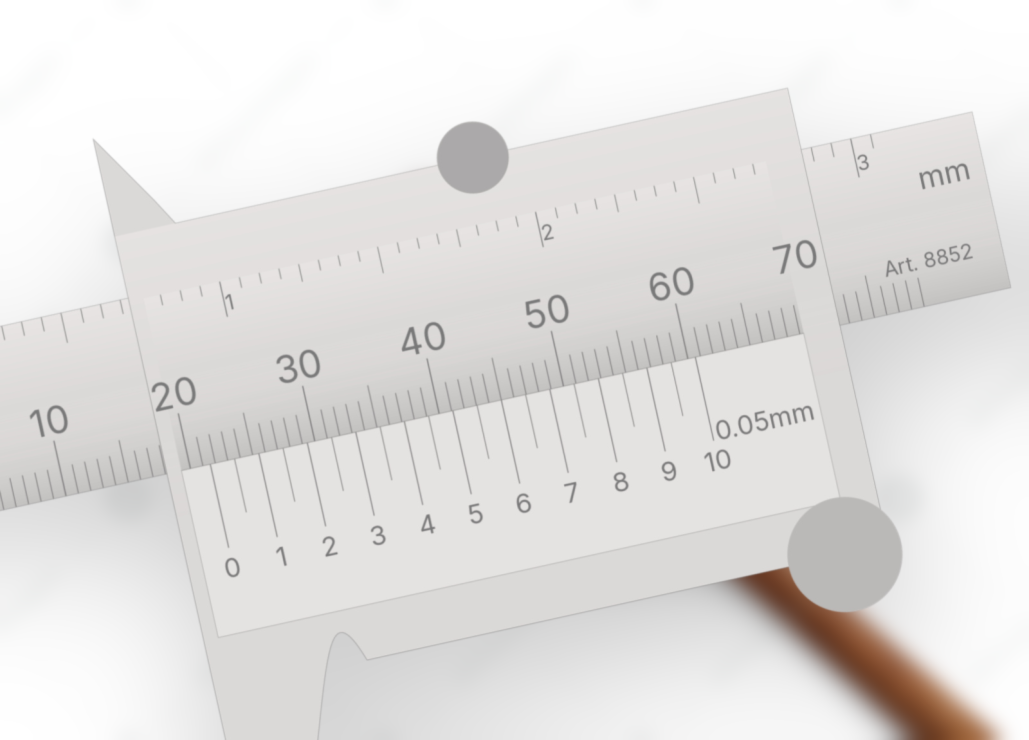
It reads 21.6; mm
